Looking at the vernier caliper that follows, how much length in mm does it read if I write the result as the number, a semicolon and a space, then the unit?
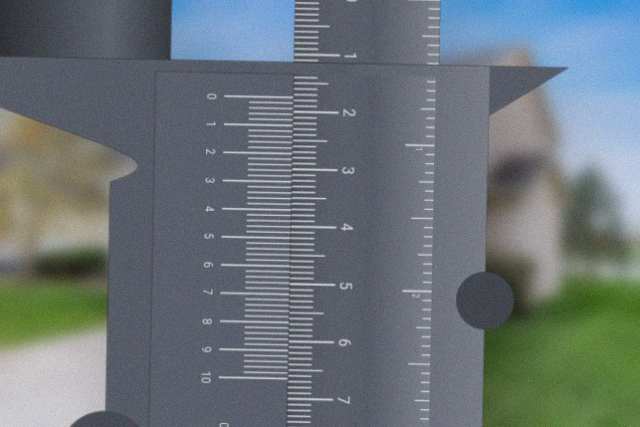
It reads 17.5; mm
